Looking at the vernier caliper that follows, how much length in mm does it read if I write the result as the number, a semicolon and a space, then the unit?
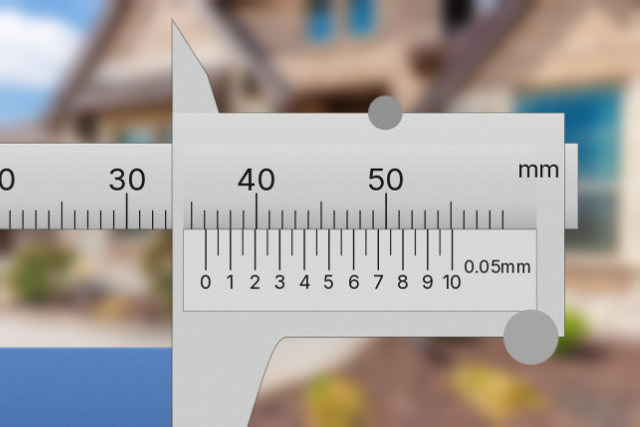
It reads 36.1; mm
